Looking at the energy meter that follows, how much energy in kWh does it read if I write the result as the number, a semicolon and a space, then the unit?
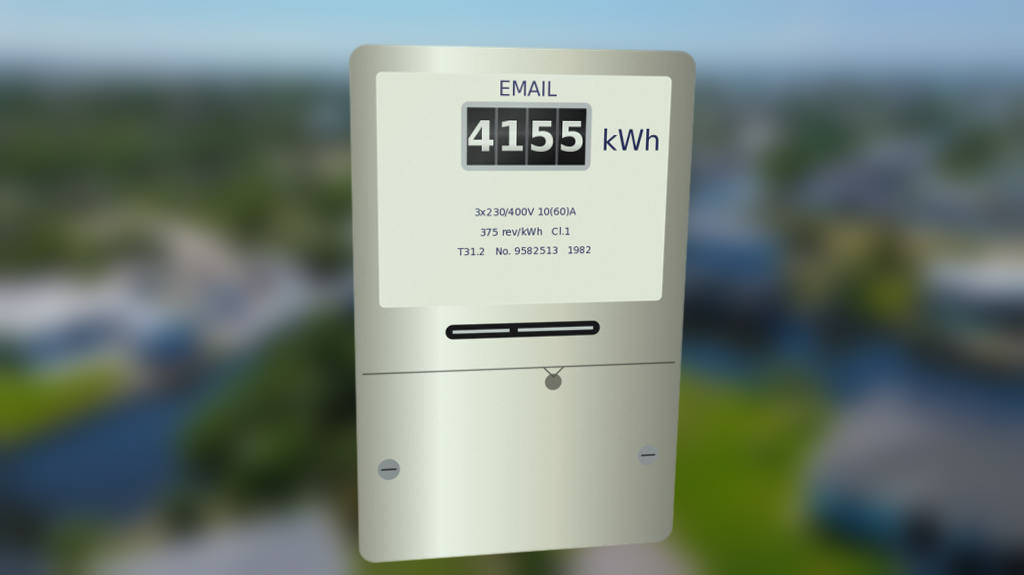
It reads 4155; kWh
